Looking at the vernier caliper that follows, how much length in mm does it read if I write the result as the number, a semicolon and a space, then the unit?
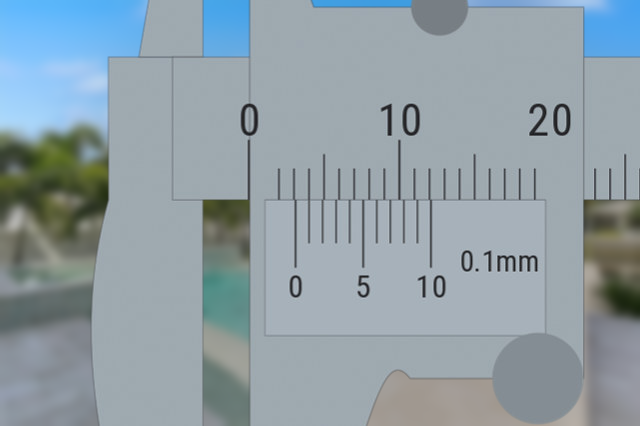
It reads 3.1; mm
